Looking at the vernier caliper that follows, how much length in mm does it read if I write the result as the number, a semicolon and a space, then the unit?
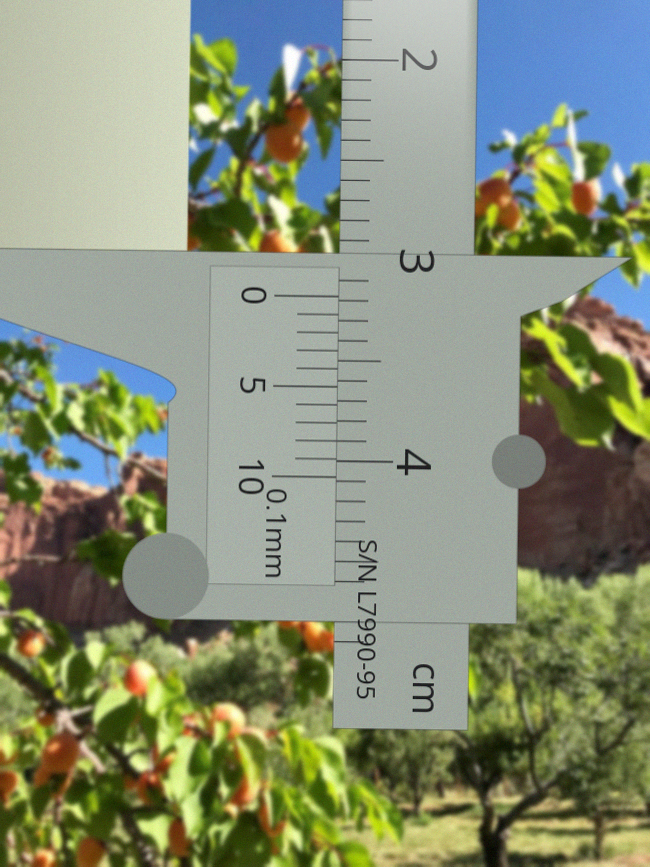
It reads 31.8; mm
